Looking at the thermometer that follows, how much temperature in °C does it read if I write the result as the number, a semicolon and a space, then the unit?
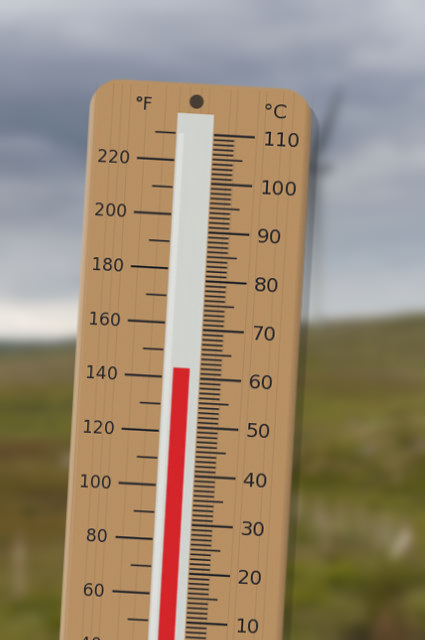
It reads 62; °C
